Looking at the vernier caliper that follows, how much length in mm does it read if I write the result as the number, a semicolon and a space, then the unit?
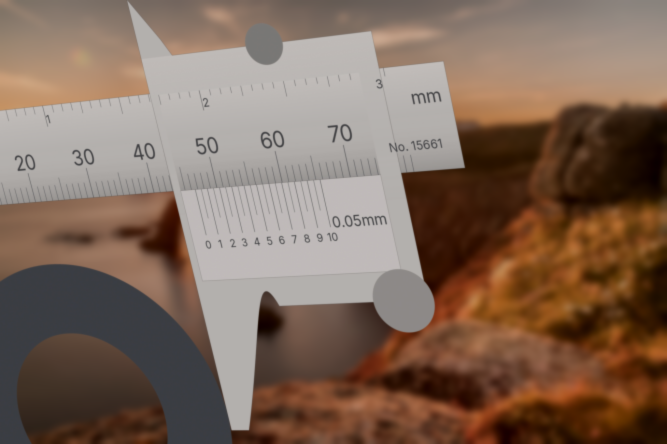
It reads 46.6; mm
